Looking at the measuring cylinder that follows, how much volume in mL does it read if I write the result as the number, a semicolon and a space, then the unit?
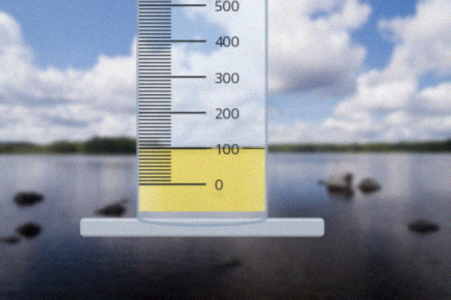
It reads 100; mL
